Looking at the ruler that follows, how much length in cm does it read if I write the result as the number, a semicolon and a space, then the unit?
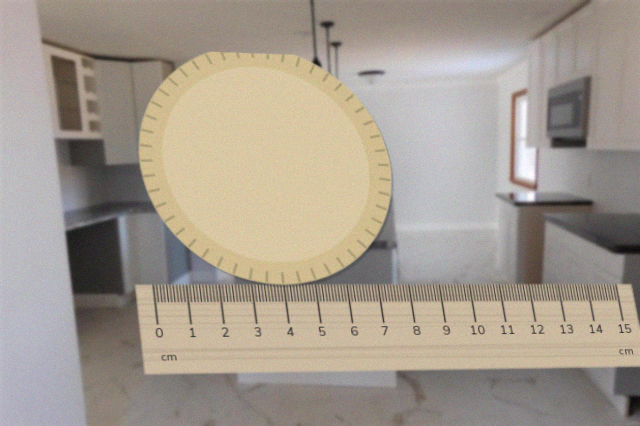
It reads 8; cm
